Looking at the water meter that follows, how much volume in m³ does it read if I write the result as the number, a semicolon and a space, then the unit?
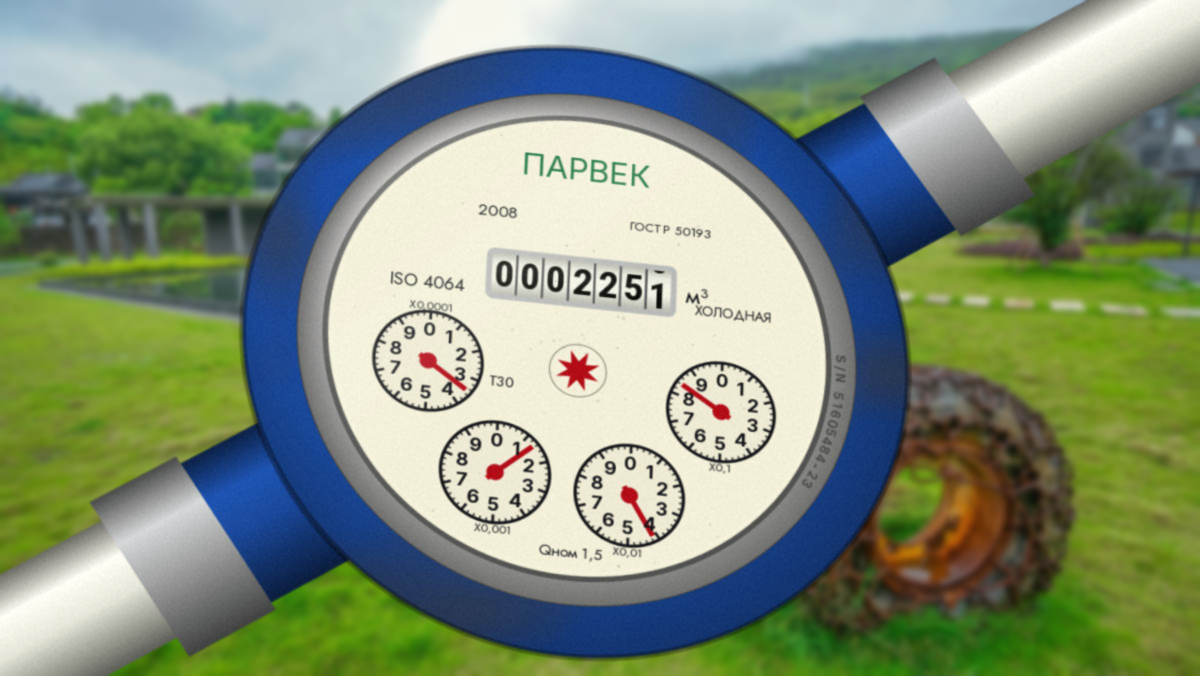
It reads 2250.8413; m³
